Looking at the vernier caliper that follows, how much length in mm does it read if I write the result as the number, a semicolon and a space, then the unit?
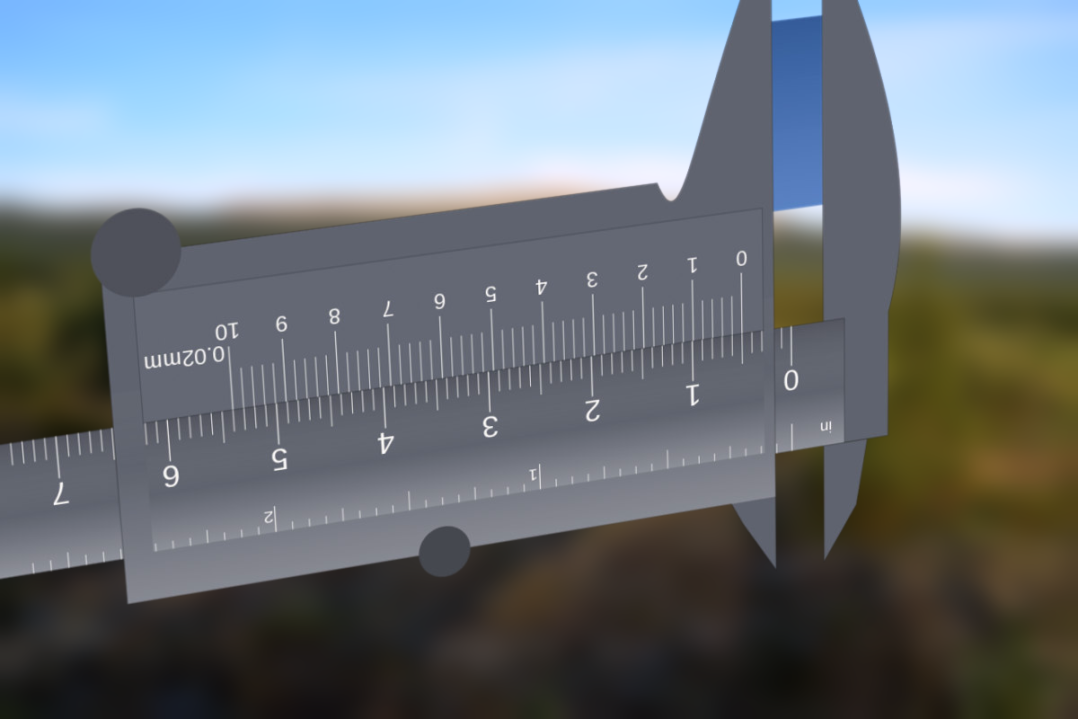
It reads 5.0; mm
